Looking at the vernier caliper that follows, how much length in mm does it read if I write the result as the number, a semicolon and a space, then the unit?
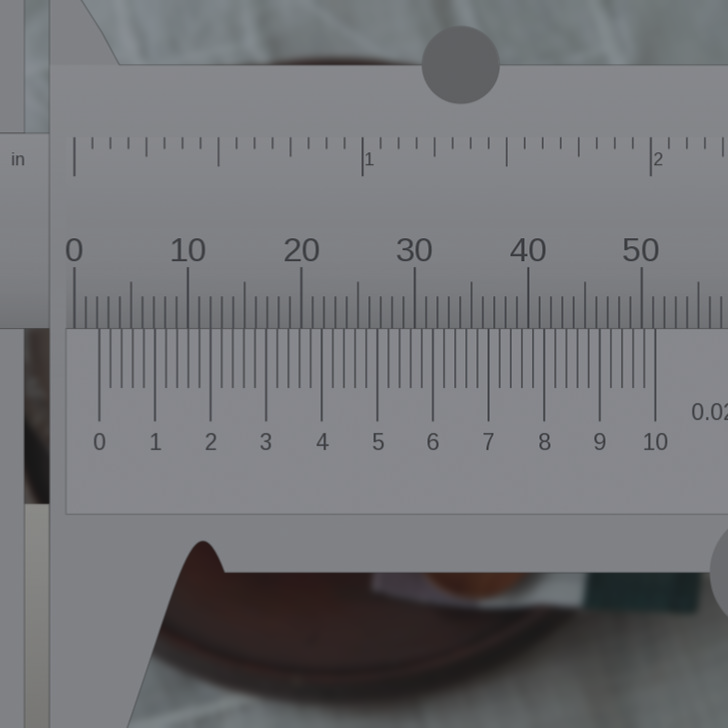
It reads 2.2; mm
